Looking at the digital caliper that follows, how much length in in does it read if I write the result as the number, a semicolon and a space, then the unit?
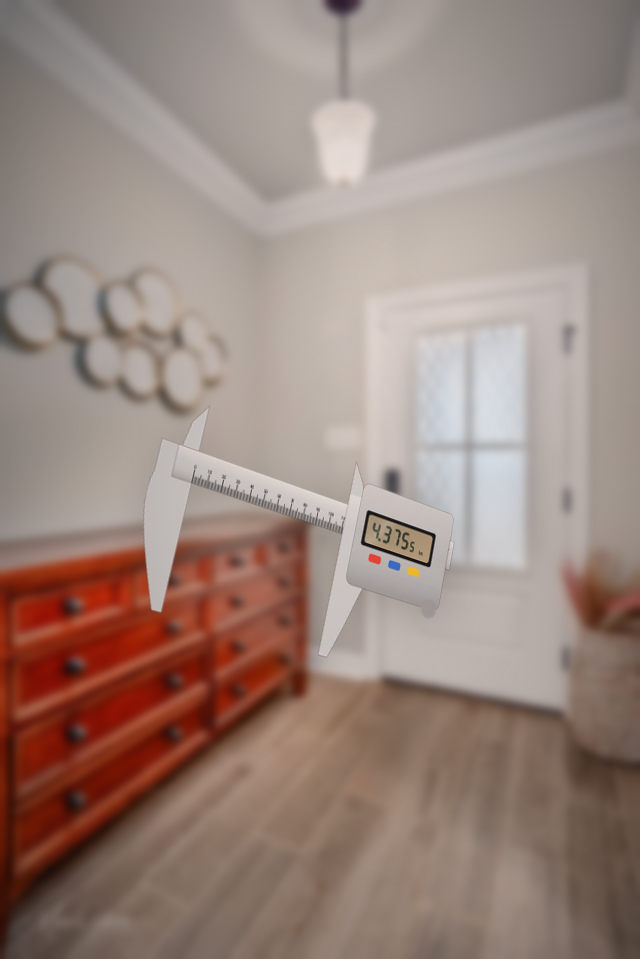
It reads 4.3755; in
